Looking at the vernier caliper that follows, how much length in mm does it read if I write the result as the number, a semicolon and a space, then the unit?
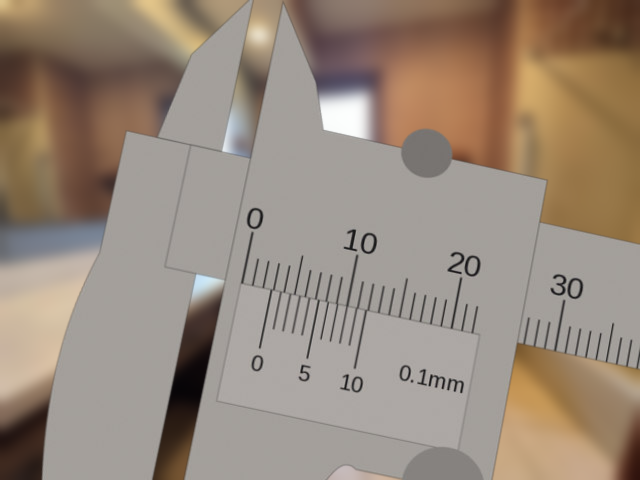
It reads 2.8; mm
